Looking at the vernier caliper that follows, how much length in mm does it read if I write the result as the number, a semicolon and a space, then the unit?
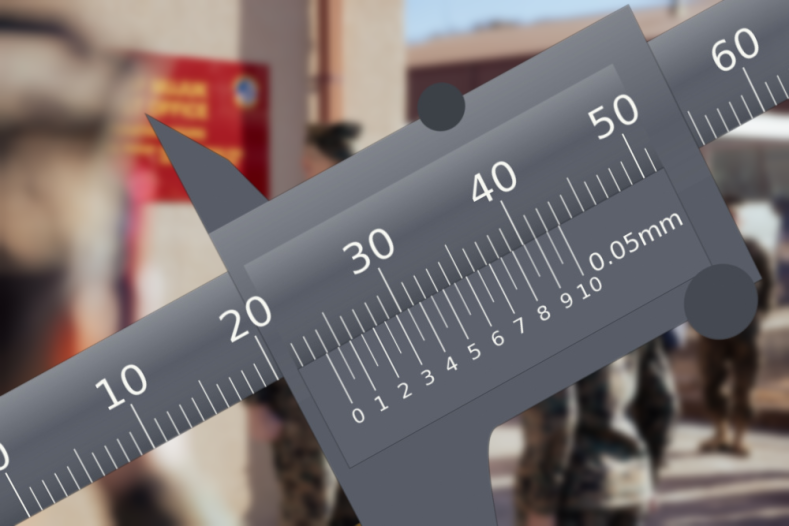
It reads 23.9; mm
